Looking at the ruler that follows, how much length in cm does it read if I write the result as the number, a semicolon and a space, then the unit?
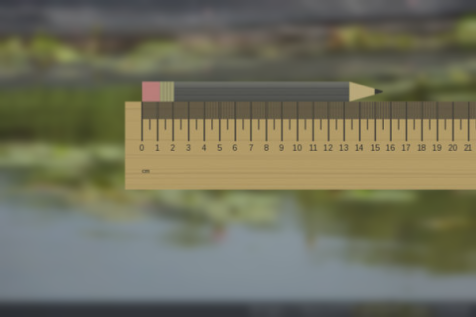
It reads 15.5; cm
